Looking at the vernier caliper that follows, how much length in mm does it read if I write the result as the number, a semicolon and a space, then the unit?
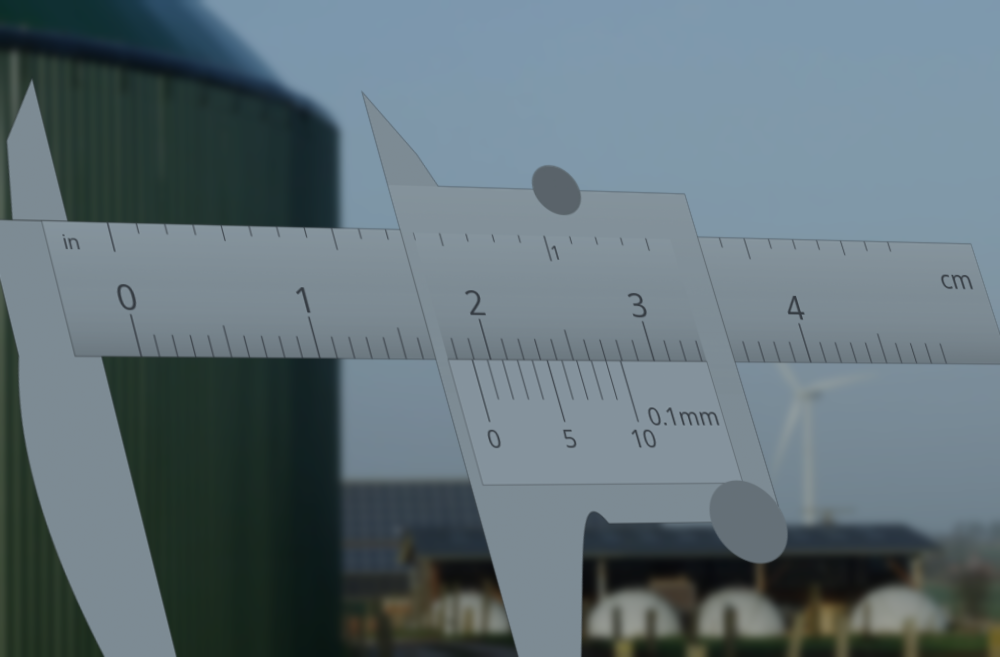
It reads 18.9; mm
